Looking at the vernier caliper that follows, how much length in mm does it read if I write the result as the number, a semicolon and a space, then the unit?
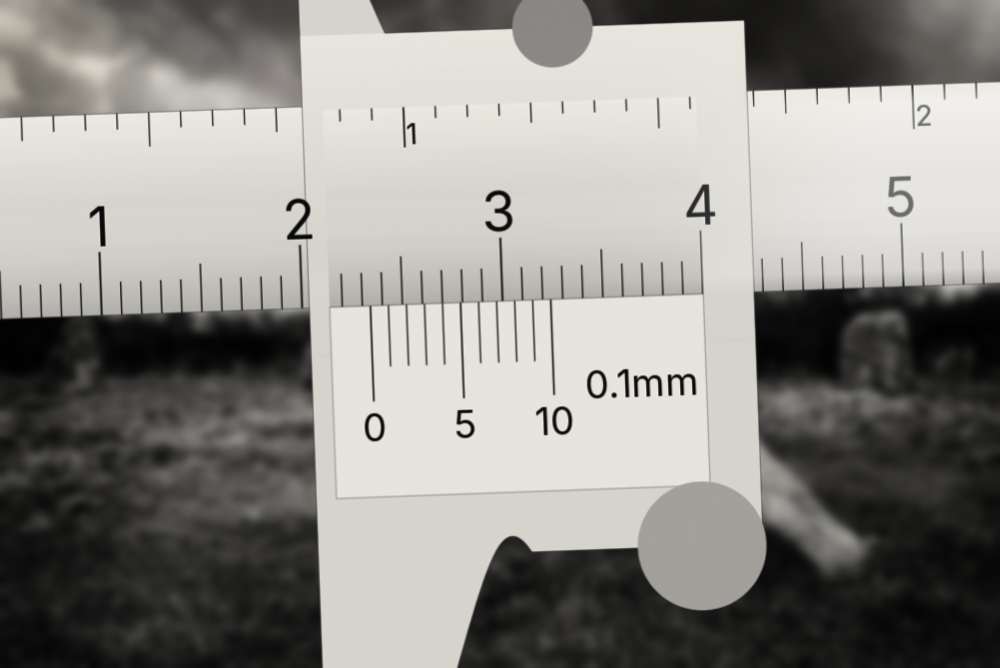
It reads 23.4; mm
